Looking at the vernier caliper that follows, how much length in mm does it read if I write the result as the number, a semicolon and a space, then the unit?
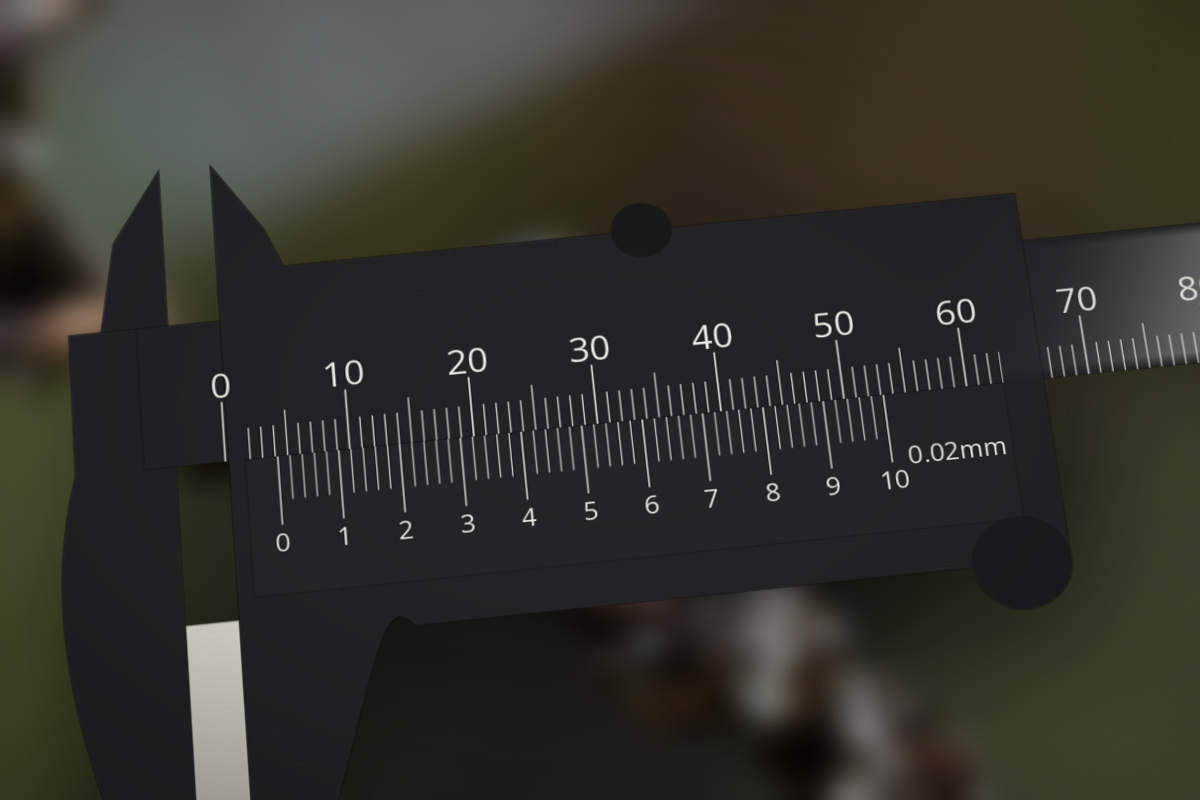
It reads 4.2; mm
